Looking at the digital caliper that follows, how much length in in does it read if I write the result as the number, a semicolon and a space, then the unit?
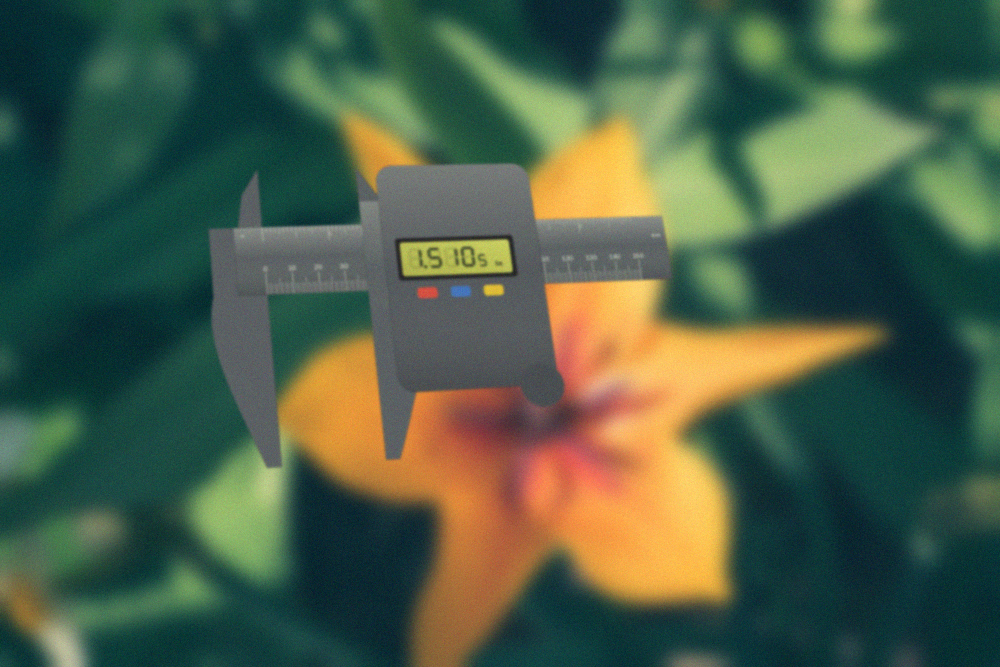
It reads 1.5105; in
